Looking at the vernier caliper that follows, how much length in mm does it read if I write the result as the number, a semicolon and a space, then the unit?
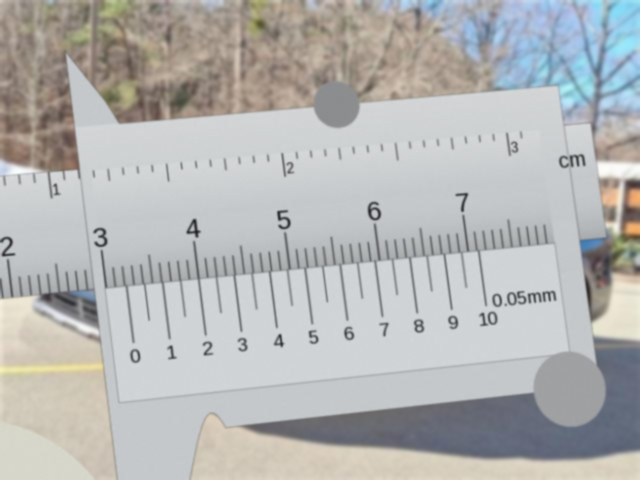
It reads 32.2; mm
